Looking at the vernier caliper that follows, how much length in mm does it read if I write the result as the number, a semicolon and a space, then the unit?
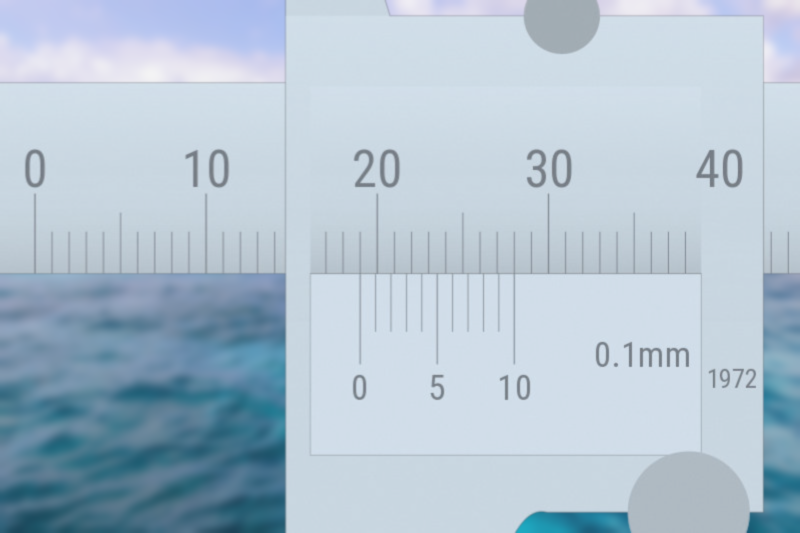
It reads 19.0; mm
